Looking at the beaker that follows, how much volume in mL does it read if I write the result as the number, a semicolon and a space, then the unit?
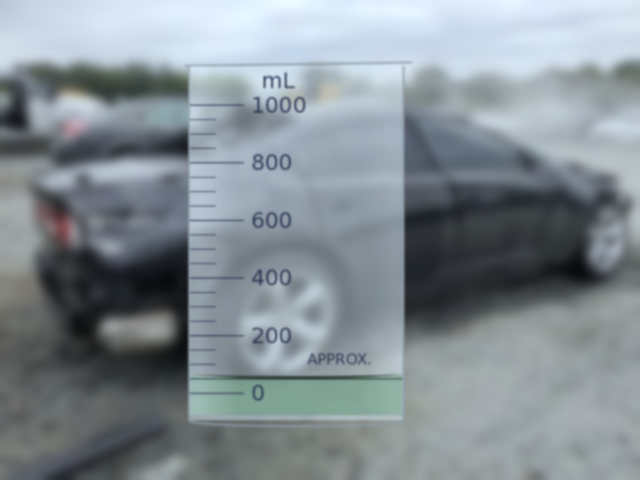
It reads 50; mL
